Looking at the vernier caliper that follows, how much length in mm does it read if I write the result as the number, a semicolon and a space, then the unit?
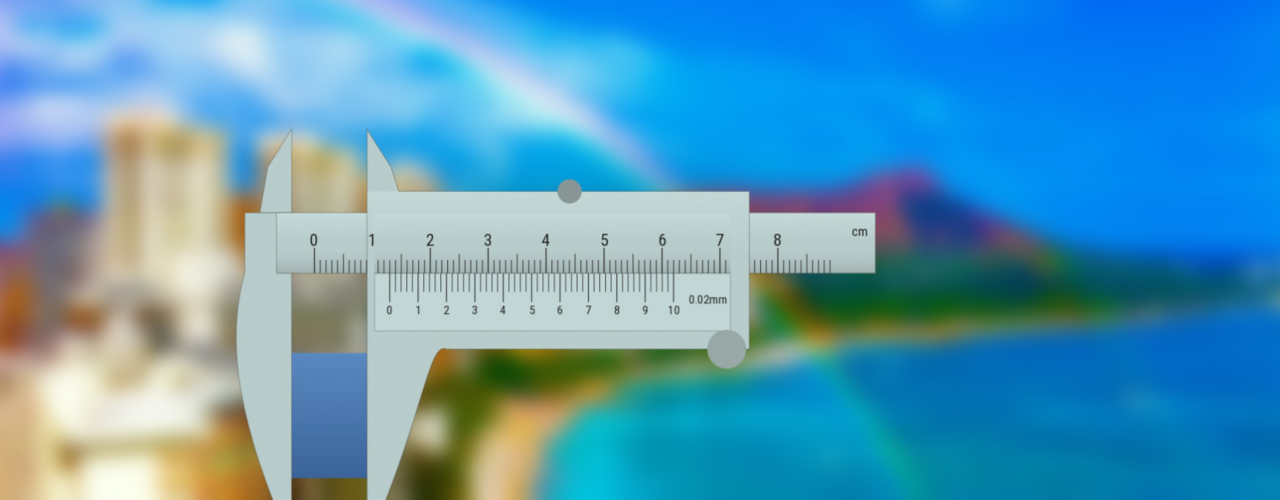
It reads 13.0; mm
